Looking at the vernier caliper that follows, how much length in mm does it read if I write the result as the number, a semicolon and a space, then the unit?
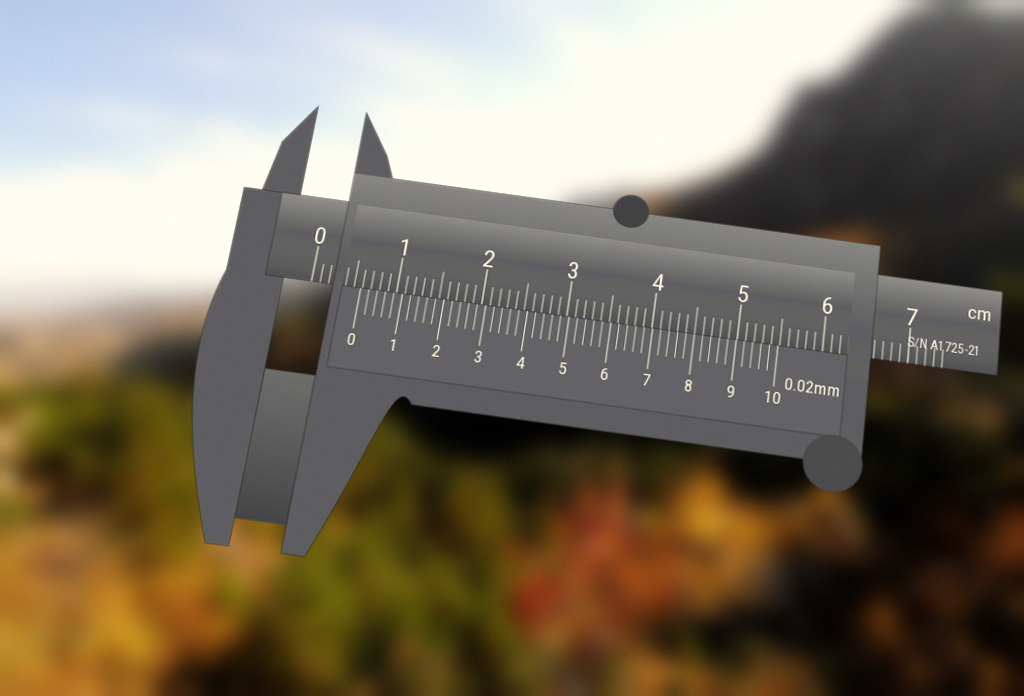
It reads 5.8; mm
